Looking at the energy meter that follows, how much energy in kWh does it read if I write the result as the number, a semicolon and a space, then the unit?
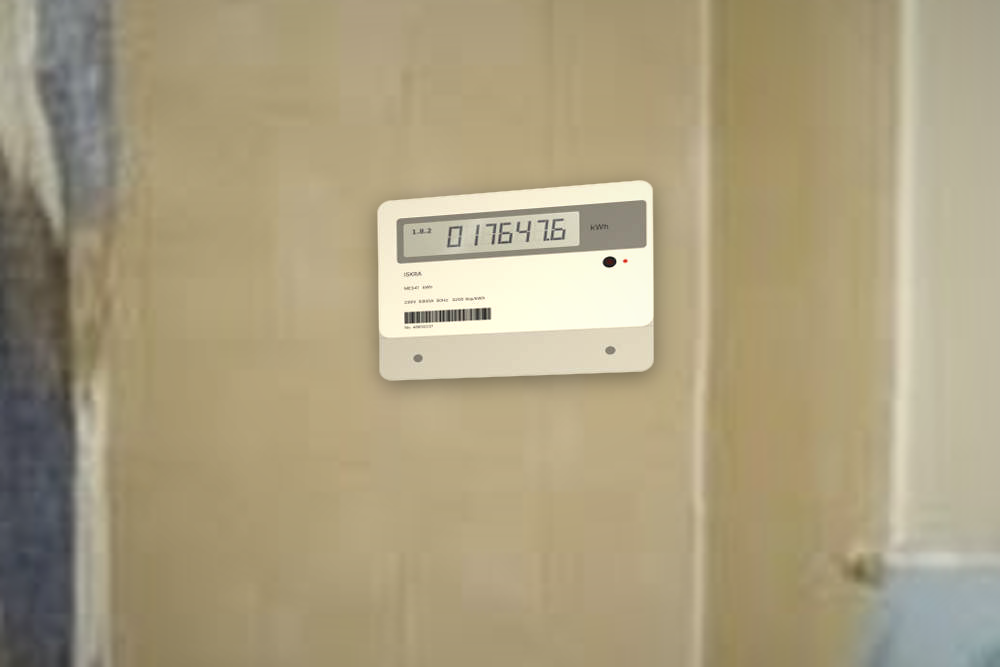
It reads 17647.6; kWh
